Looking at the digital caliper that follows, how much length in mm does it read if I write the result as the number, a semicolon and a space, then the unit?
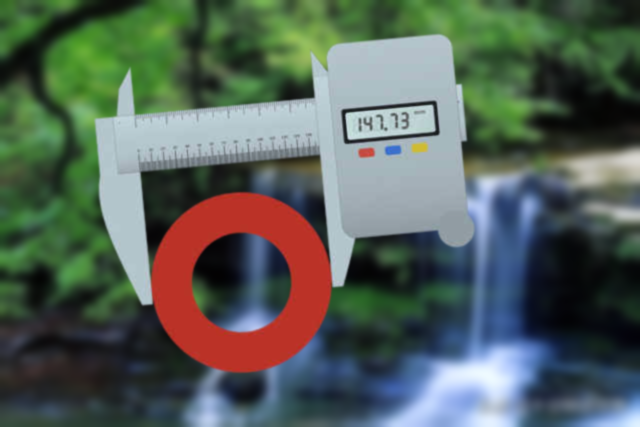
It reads 147.73; mm
